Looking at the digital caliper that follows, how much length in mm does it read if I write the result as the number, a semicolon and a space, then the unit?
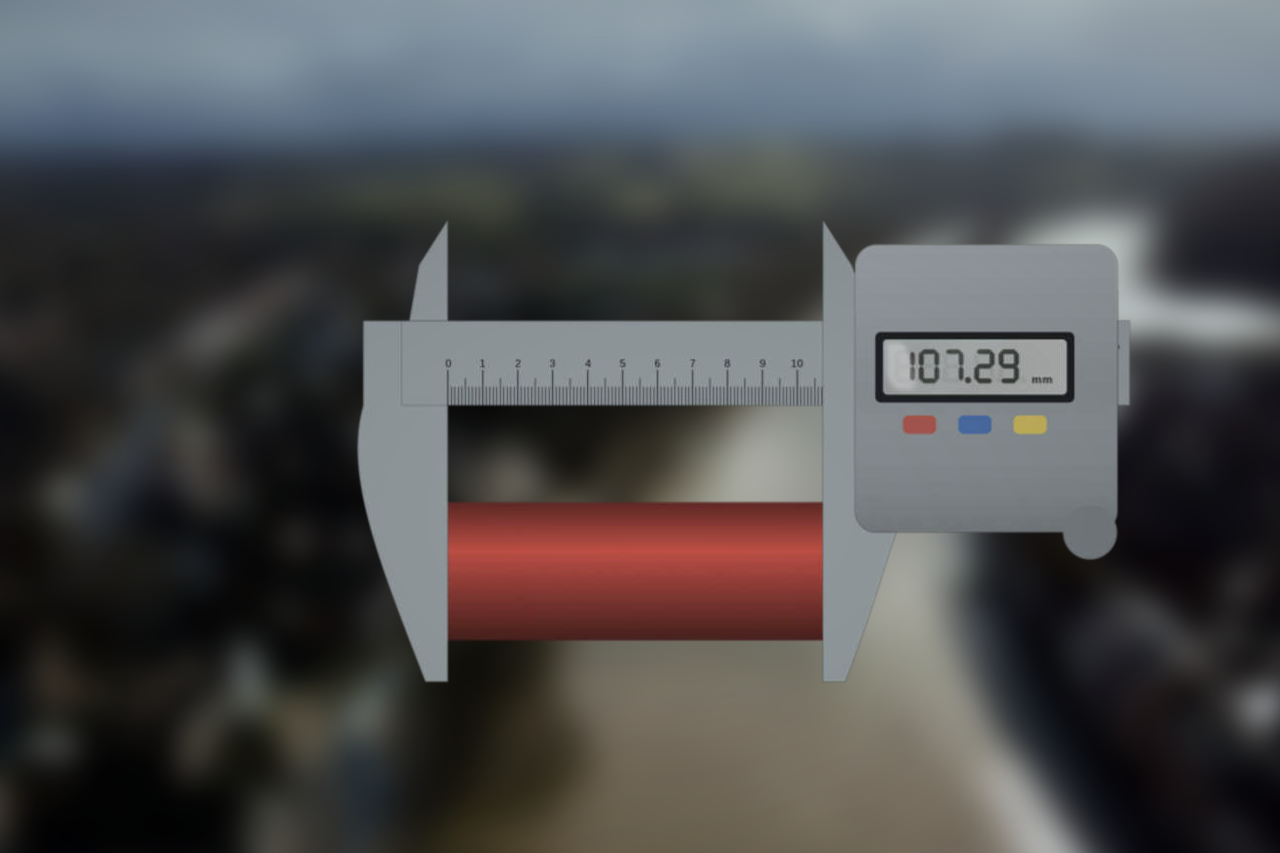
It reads 107.29; mm
